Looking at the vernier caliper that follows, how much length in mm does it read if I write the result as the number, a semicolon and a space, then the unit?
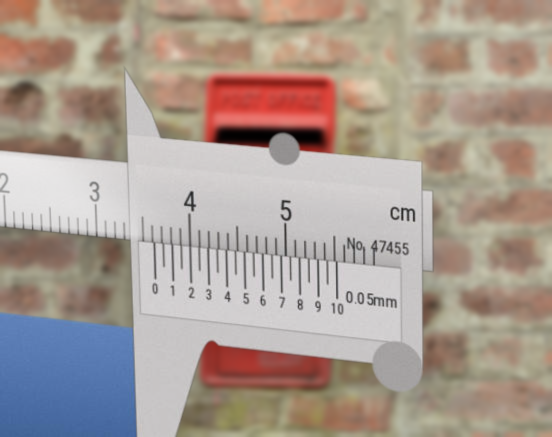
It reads 36.2; mm
